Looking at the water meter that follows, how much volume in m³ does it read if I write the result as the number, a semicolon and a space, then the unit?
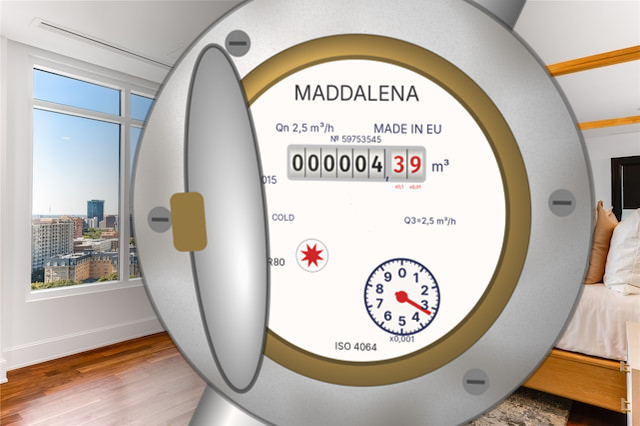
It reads 4.393; m³
